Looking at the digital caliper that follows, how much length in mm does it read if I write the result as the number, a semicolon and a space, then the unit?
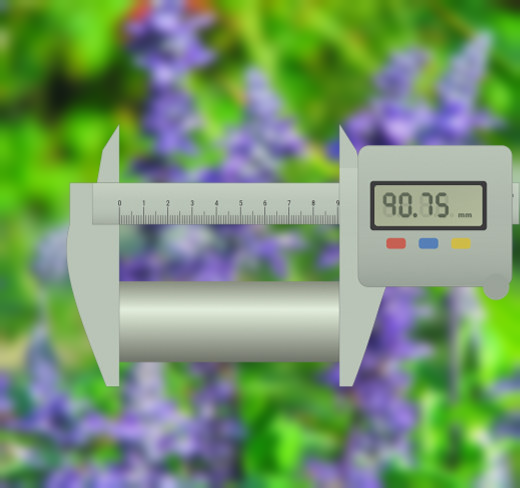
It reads 90.75; mm
